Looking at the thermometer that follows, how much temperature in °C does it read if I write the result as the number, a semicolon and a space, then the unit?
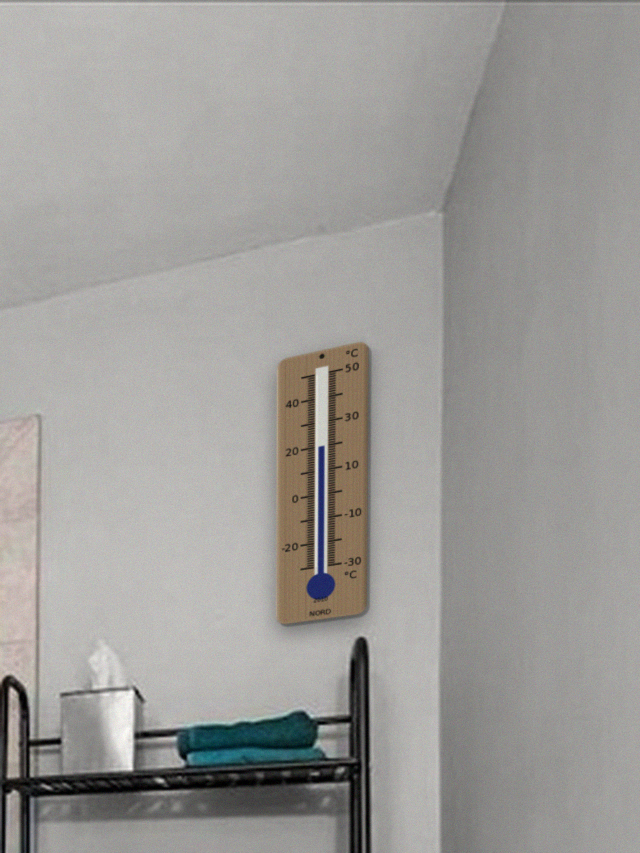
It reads 20; °C
